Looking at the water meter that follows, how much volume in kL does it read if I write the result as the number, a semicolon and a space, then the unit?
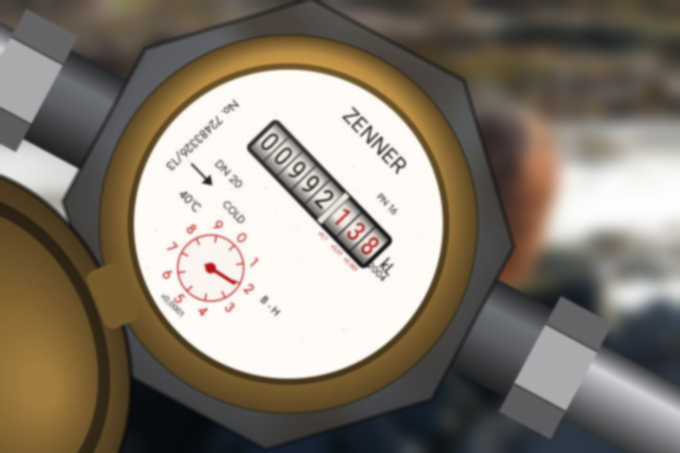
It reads 992.1382; kL
